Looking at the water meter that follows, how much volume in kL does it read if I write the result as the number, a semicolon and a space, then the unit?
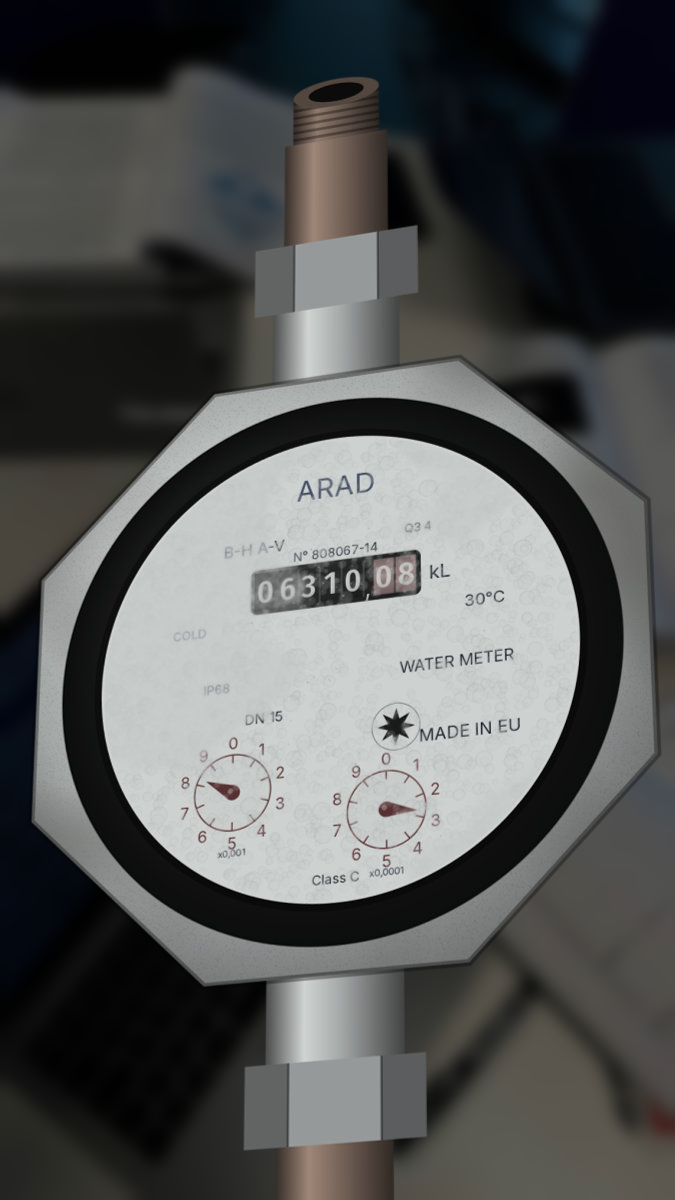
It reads 6310.0882; kL
